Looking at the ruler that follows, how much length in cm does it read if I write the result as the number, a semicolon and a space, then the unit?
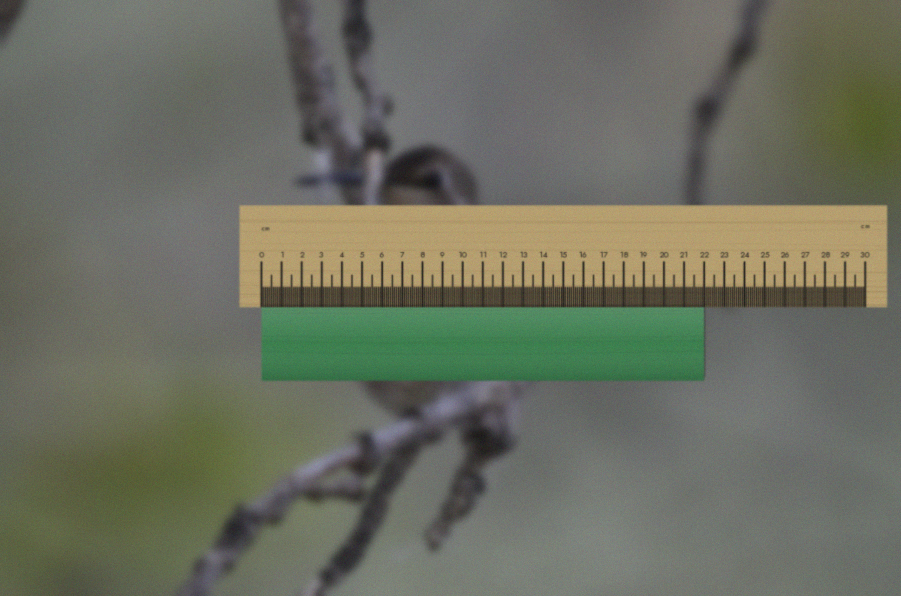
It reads 22; cm
